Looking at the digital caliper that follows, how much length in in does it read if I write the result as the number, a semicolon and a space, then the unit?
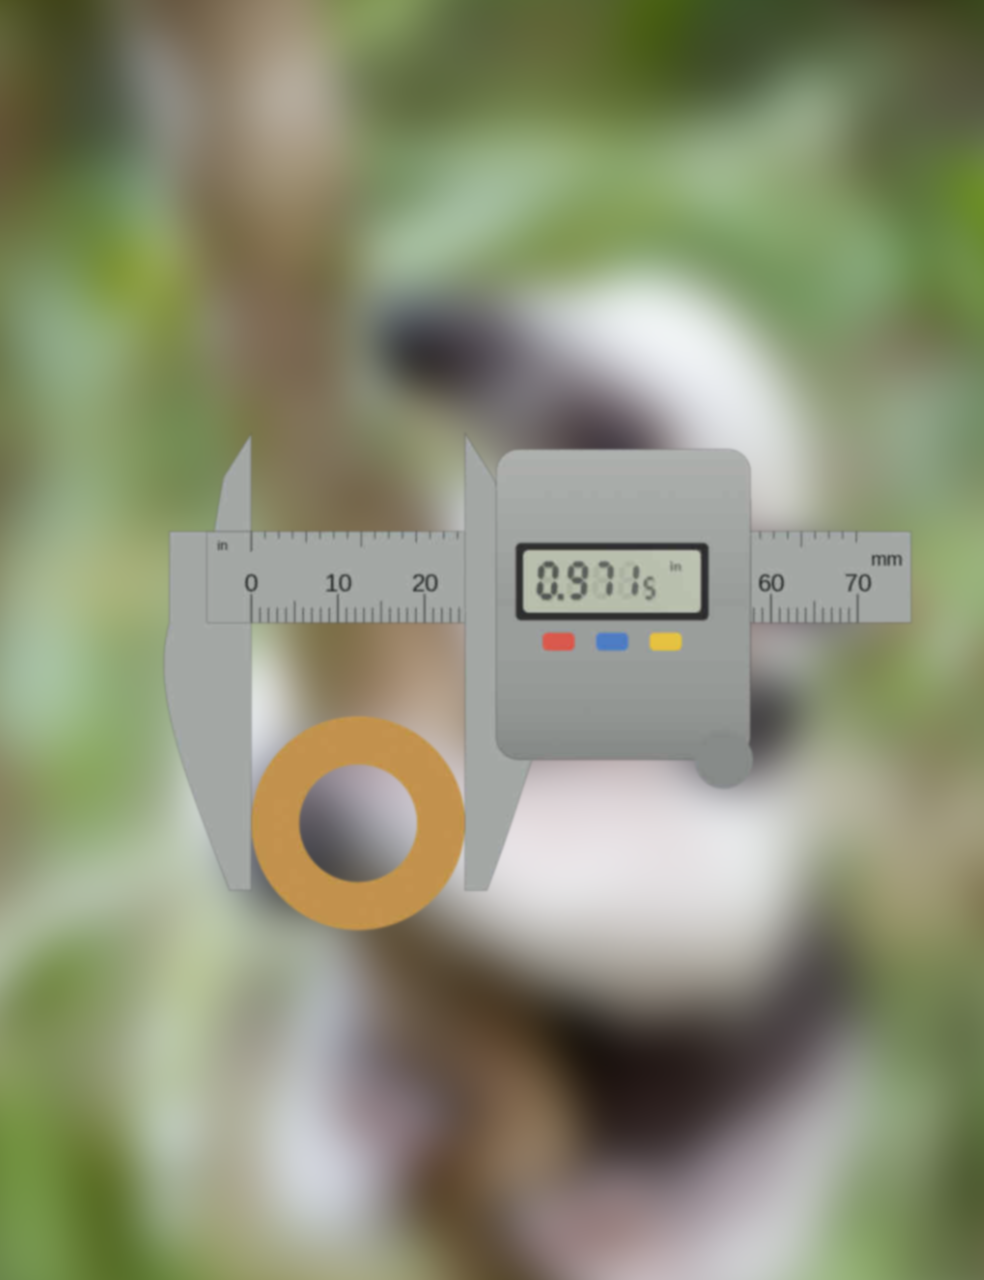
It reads 0.9715; in
